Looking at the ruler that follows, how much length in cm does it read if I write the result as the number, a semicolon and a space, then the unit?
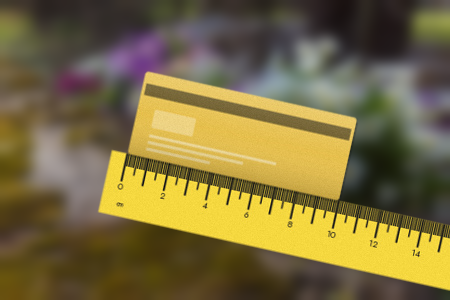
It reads 10; cm
